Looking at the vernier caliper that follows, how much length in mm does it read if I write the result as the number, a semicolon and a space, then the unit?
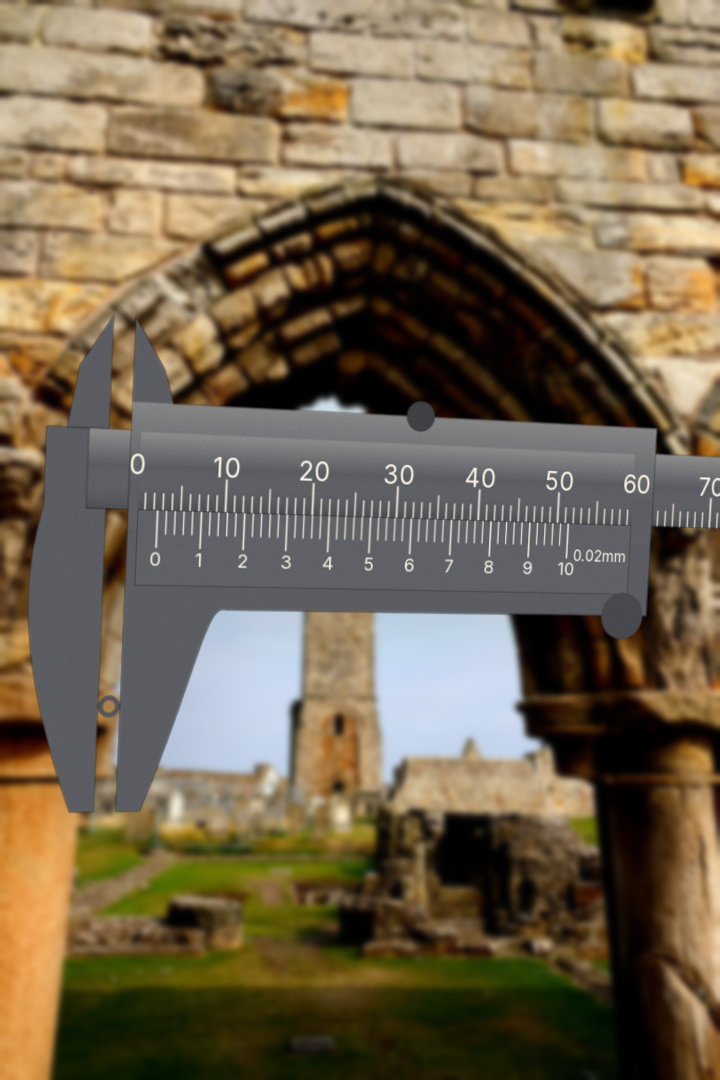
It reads 2.4; mm
